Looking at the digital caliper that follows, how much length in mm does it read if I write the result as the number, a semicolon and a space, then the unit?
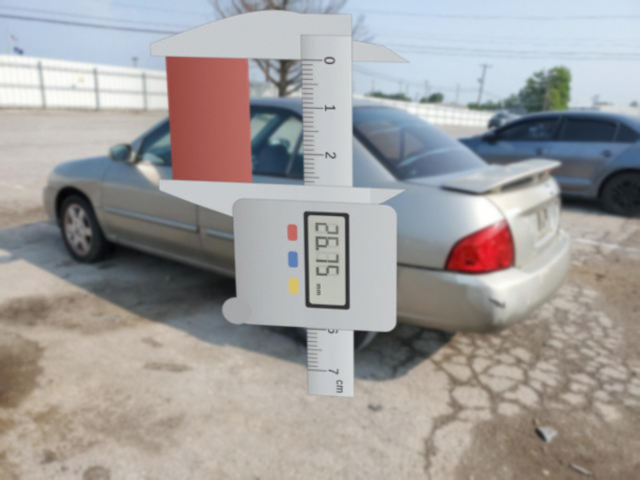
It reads 26.75; mm
